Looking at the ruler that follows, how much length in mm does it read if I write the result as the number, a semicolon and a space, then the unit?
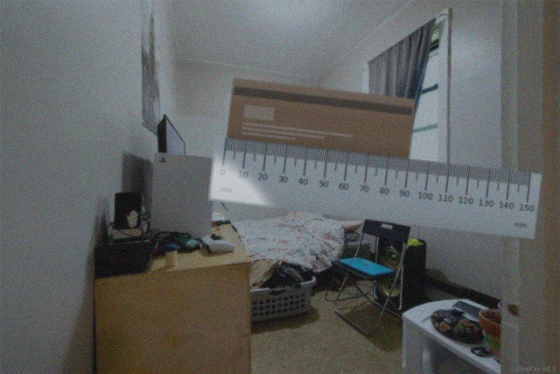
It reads 90; mm
